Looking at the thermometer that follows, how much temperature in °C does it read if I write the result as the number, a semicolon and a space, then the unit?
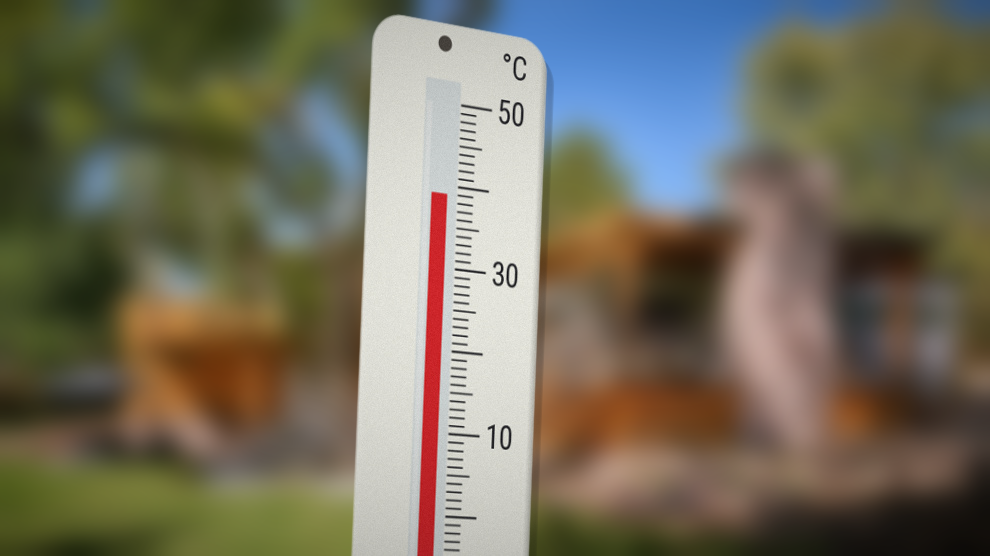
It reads 39; °C
